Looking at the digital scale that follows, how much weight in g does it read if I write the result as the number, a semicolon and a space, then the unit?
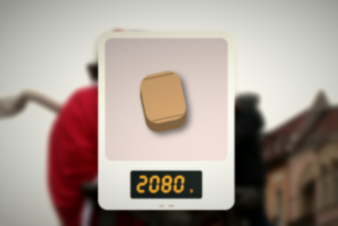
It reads 2080; g
